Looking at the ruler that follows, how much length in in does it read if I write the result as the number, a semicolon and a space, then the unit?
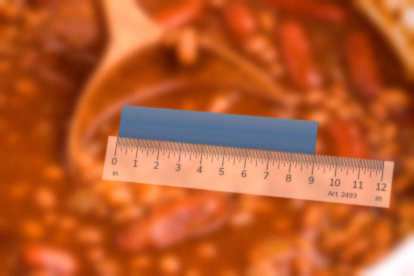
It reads 9; in
